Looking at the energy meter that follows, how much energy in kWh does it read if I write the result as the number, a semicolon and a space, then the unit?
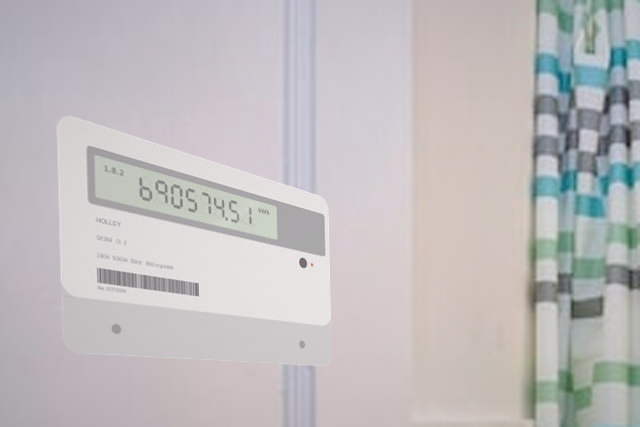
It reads 690574.51; kWh
